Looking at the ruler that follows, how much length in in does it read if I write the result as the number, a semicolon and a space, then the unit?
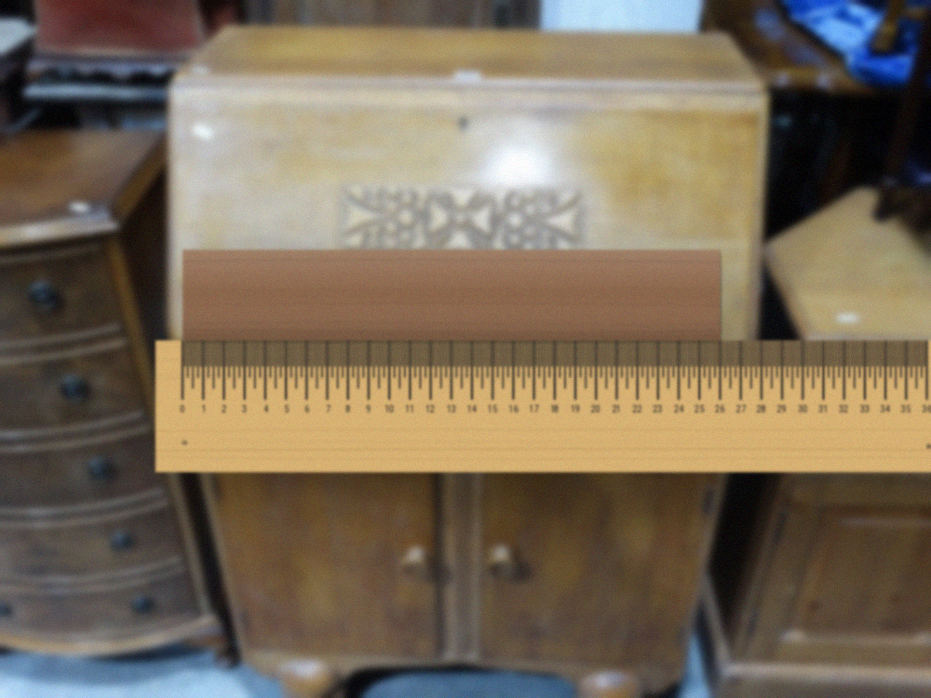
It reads 26; in
